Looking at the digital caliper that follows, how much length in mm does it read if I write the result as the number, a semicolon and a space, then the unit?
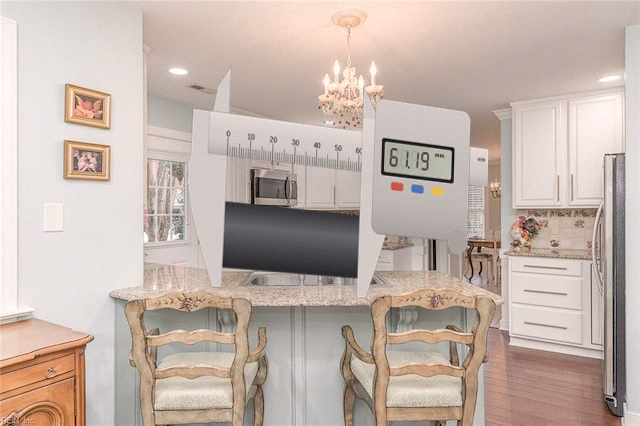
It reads 61.19; mm
